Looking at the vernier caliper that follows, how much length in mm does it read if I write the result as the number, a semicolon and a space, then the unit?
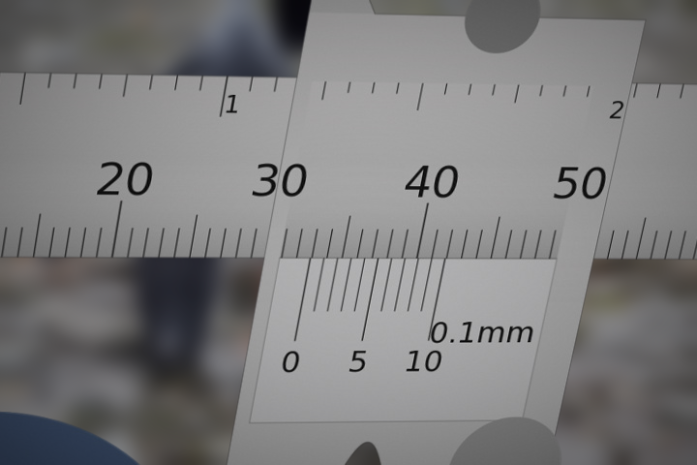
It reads 32.9; mm
